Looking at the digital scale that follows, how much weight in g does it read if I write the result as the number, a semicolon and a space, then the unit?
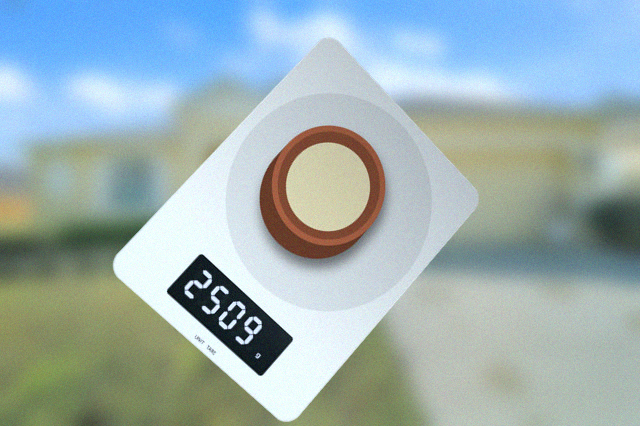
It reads 2509; g
